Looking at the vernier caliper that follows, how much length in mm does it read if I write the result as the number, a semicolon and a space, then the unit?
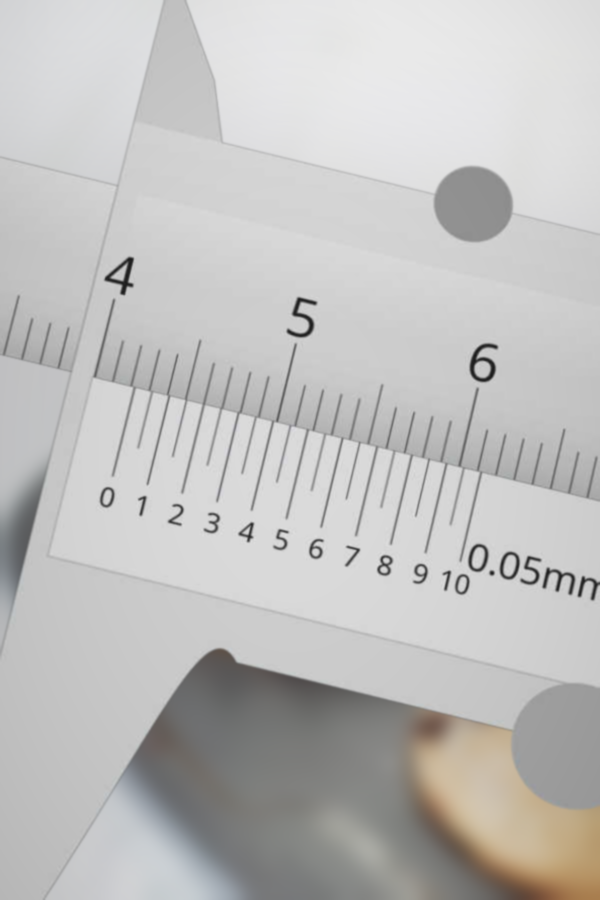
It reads 42.2; mm
